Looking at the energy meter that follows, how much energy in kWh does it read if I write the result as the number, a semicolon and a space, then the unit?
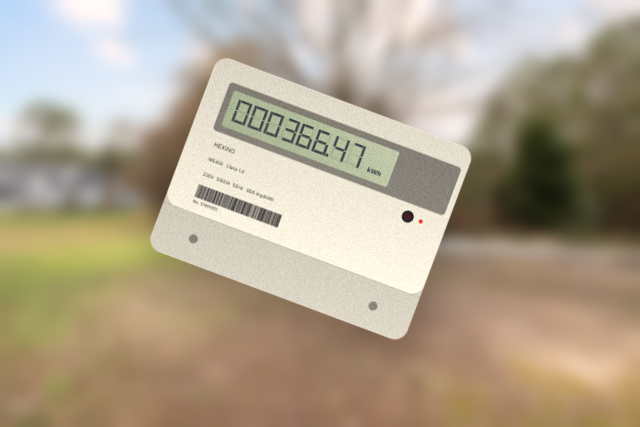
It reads 366.47; kWh
